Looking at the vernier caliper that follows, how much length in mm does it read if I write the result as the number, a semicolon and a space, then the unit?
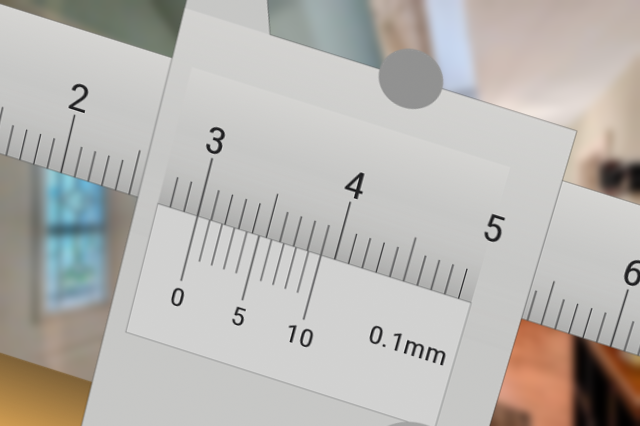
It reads 30.0; mm
